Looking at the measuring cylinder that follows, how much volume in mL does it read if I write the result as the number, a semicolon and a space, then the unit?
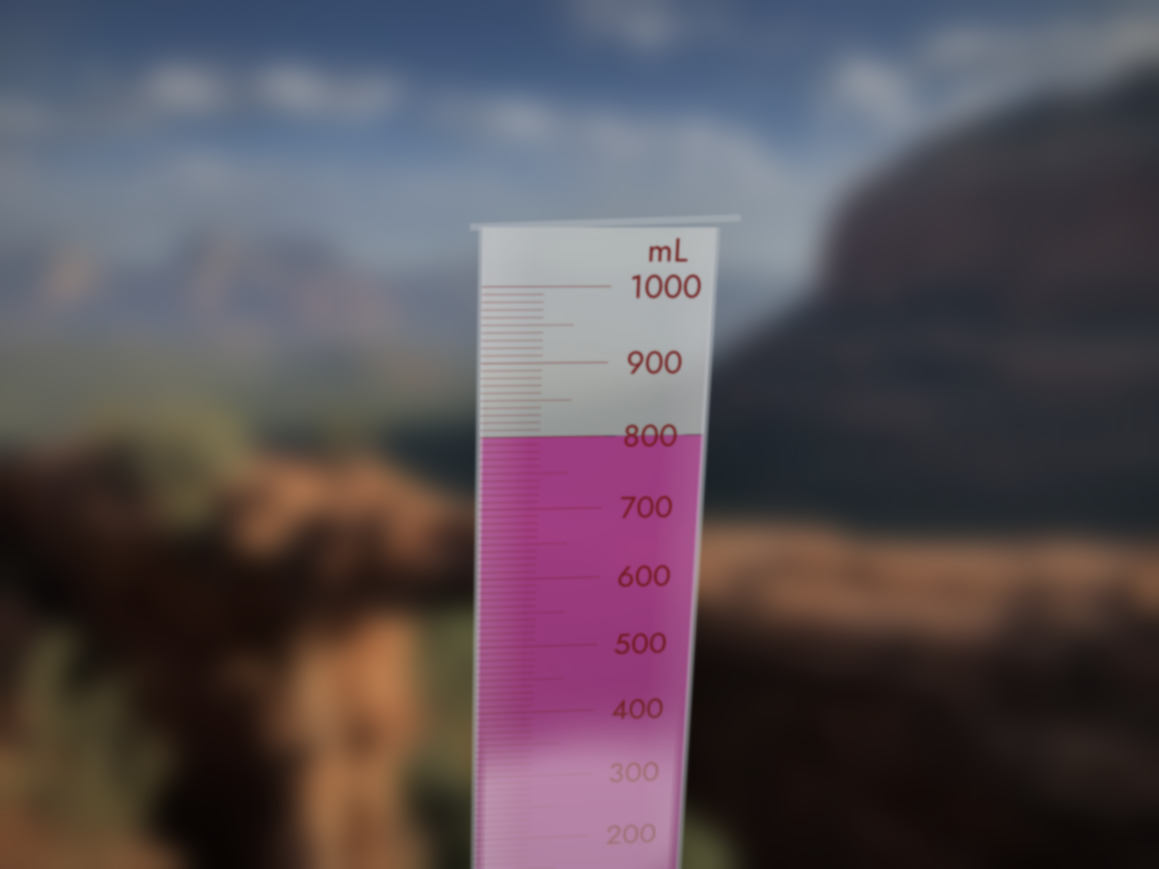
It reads 800; mL
